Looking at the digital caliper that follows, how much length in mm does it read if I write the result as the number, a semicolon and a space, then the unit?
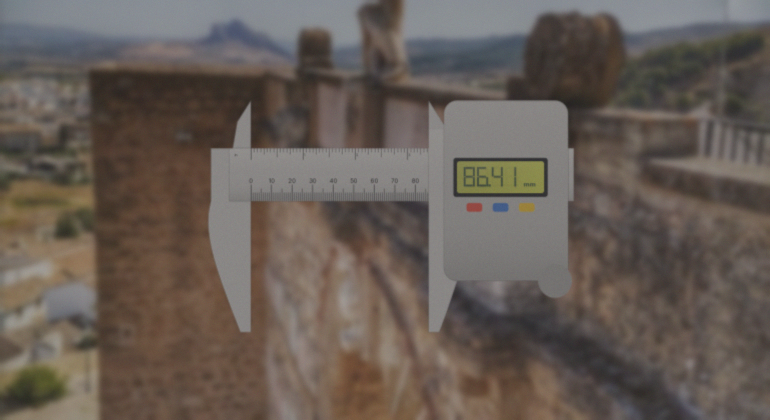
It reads 86.41; mm
